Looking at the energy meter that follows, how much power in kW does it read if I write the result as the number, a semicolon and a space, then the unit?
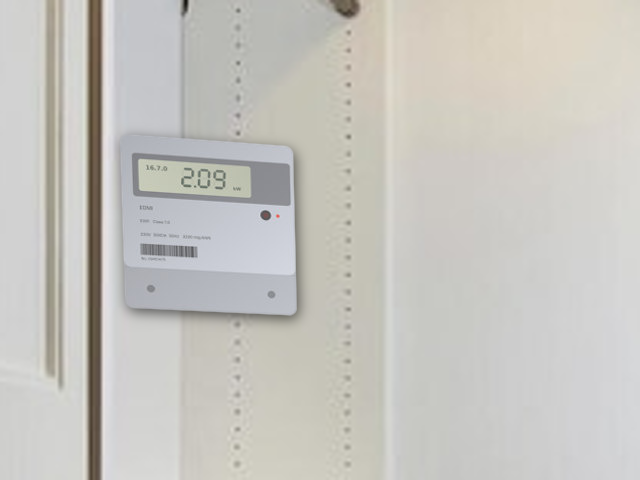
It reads 2.09; kW
